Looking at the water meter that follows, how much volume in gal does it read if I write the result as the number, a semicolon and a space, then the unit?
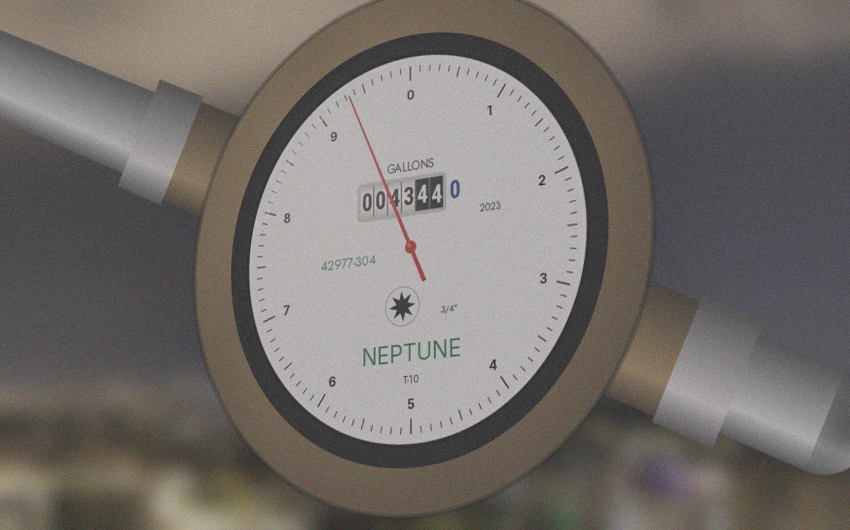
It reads 43439.3; gal
